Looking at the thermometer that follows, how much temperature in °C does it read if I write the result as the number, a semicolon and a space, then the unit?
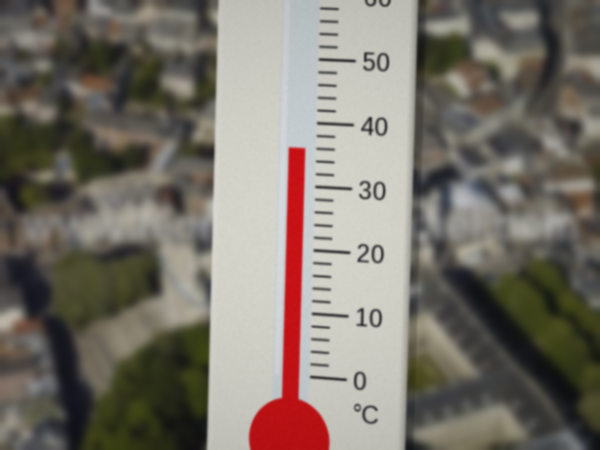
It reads 36; °C
